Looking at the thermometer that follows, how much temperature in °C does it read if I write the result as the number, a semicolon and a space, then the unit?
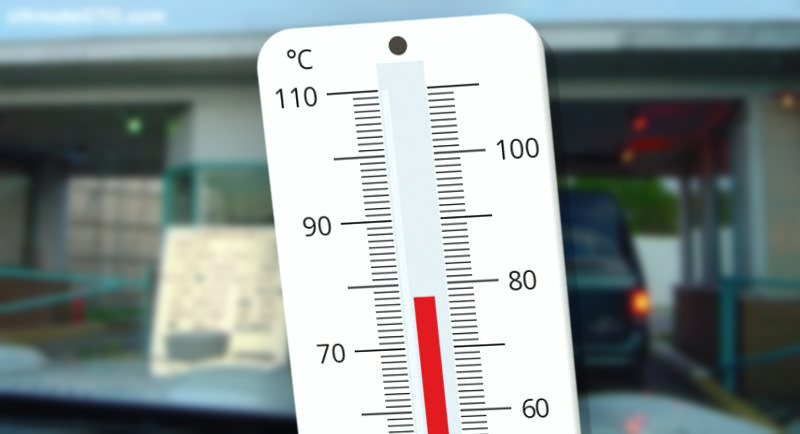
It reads 78; °C
